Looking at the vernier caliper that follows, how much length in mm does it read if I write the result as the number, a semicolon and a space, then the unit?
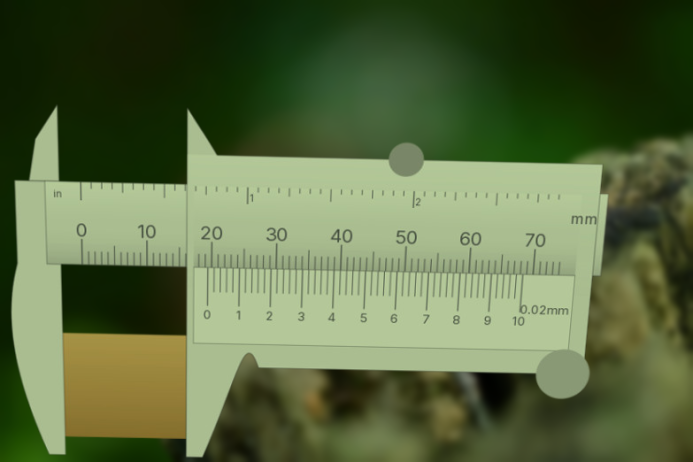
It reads 19.4; mm
